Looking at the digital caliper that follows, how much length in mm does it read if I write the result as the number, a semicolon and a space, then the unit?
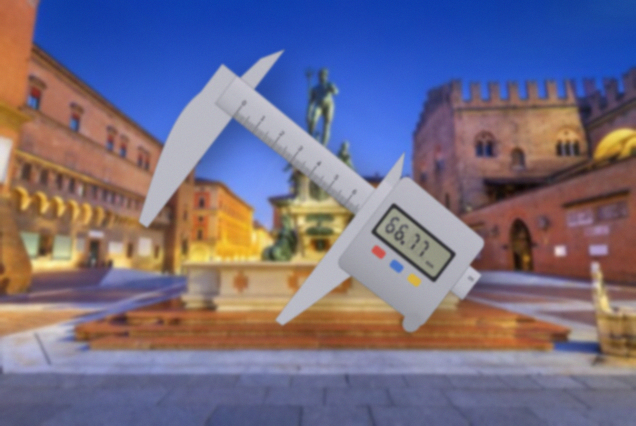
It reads 66.77; mm
